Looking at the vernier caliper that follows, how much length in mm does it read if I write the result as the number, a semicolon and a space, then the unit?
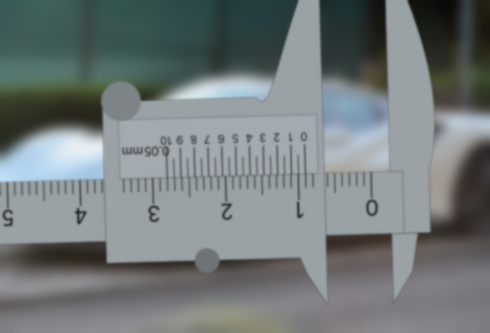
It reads 9.0; mm
